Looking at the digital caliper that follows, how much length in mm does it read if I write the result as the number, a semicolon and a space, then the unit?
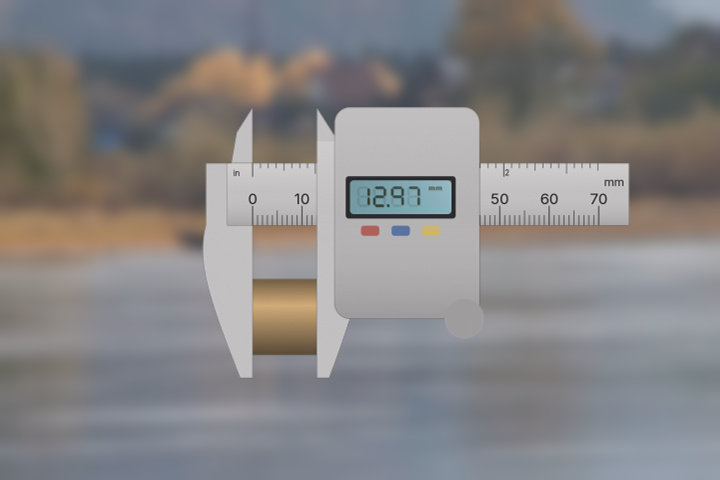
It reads 12.97; mm
